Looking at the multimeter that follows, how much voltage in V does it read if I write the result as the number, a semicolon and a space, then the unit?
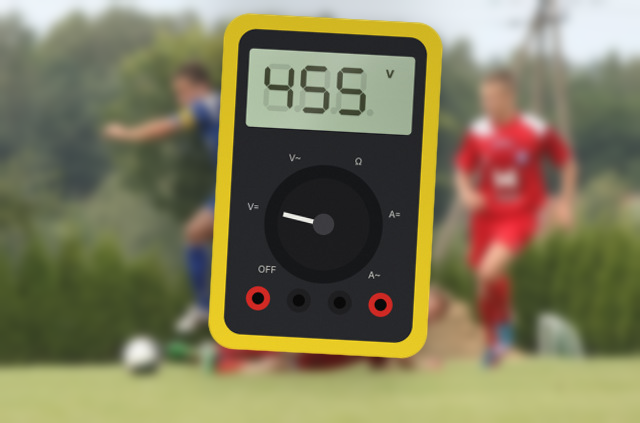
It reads 455; V
